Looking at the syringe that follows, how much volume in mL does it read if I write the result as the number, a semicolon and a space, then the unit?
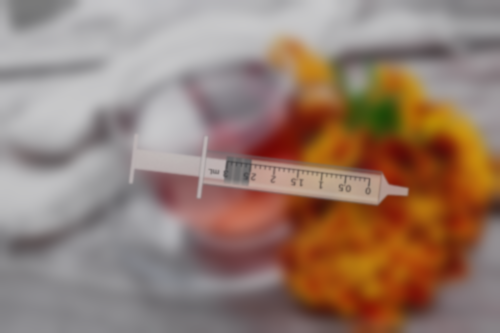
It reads 2.5; mL
